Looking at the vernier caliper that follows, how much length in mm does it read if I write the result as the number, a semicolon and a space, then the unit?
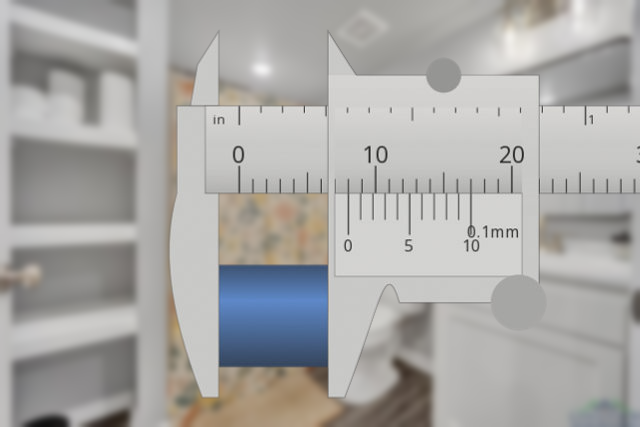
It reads 8.0; mm
